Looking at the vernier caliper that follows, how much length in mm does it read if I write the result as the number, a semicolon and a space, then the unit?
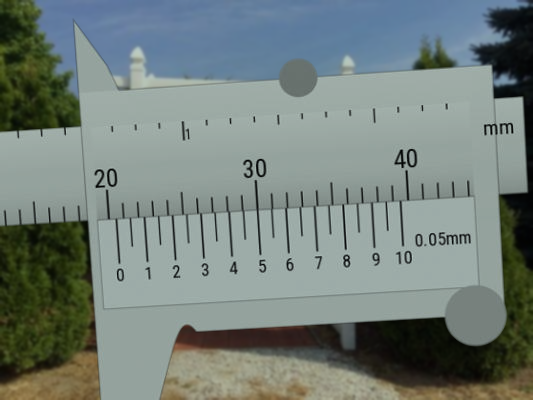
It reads 20.5; mm
